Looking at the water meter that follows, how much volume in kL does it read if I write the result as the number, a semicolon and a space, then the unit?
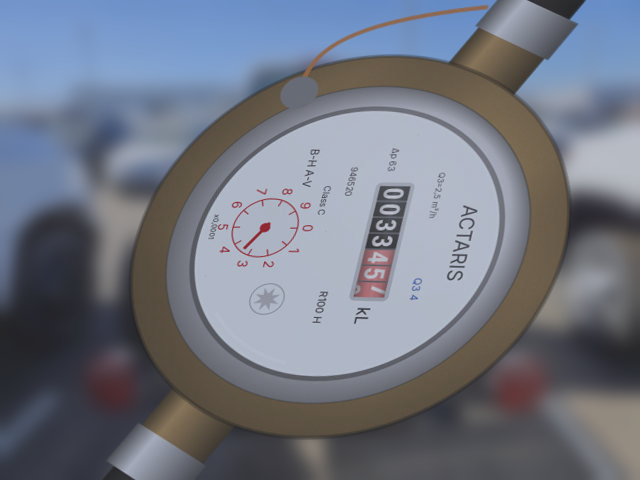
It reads 33.4573; kL
